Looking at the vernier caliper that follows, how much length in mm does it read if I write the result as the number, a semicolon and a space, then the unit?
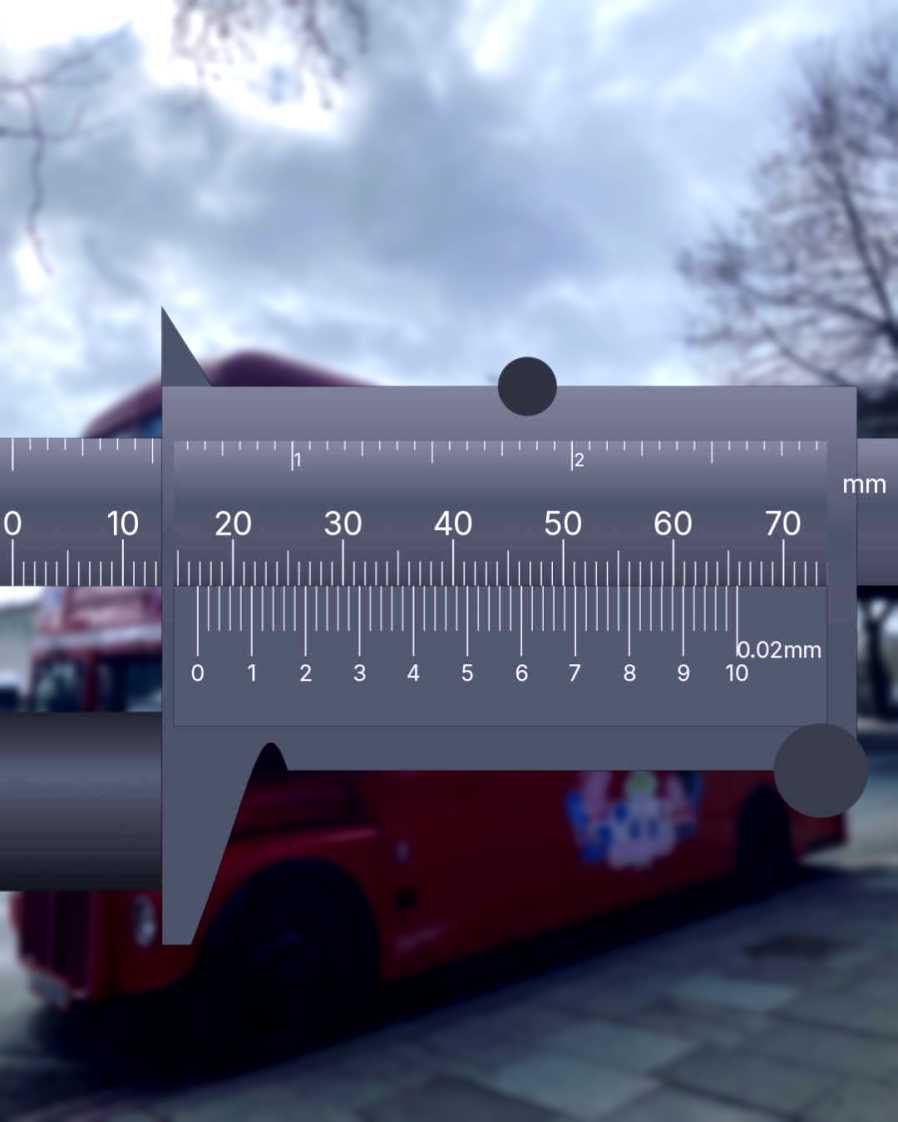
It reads 16.8; mm
